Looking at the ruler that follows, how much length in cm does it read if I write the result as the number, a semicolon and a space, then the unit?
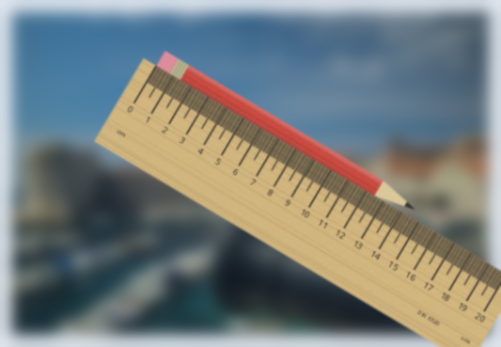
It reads 14.5; cm
